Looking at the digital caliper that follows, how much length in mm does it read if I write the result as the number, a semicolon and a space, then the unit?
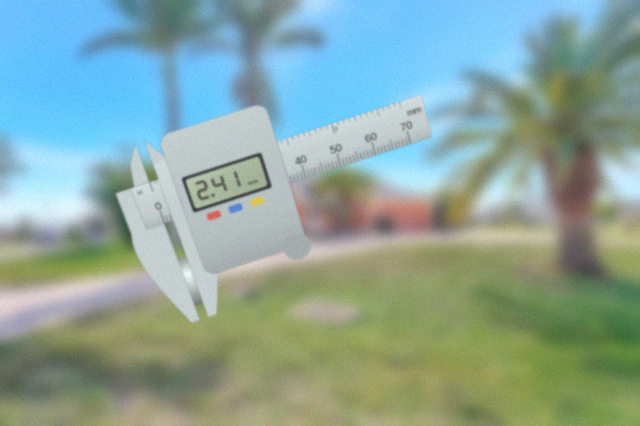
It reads 2.41; mm
